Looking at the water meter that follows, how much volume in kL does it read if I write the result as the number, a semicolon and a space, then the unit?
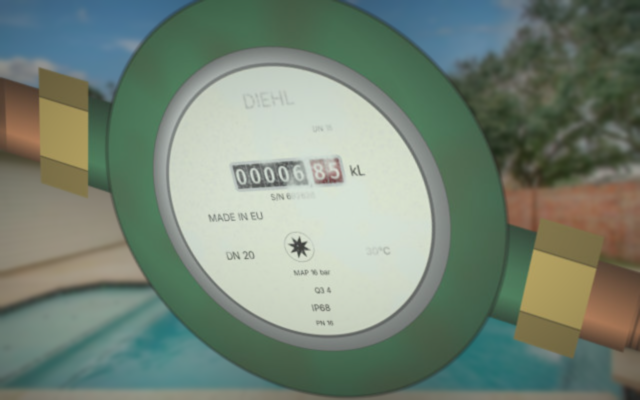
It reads 6.85; kL
